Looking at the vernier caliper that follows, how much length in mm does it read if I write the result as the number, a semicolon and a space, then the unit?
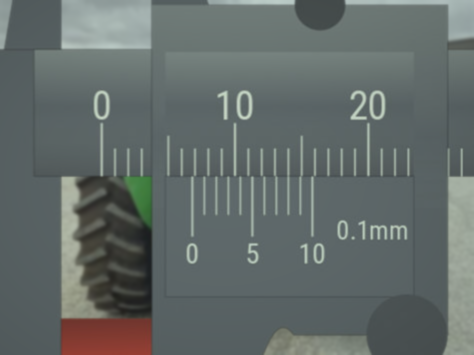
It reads 6.8; mm
